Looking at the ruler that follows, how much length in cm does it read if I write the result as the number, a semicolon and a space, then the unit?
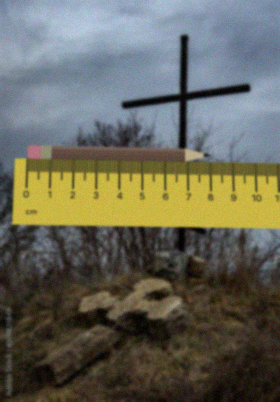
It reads 8; cm
